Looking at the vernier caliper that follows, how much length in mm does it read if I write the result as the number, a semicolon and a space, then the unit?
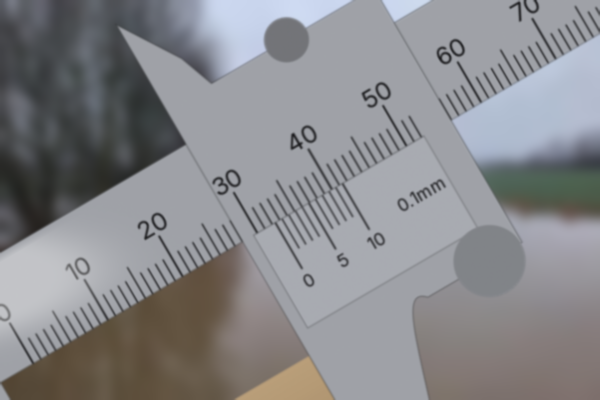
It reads 32.4; mm
